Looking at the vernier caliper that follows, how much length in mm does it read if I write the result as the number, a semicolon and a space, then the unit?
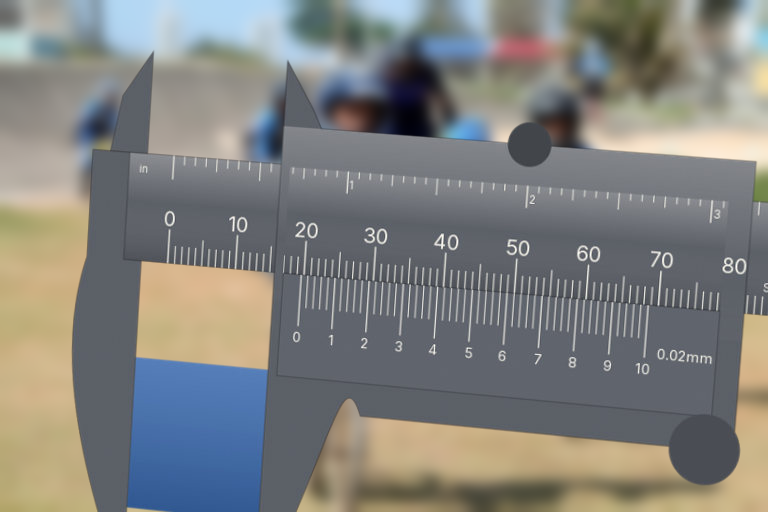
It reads 19.6; mm
